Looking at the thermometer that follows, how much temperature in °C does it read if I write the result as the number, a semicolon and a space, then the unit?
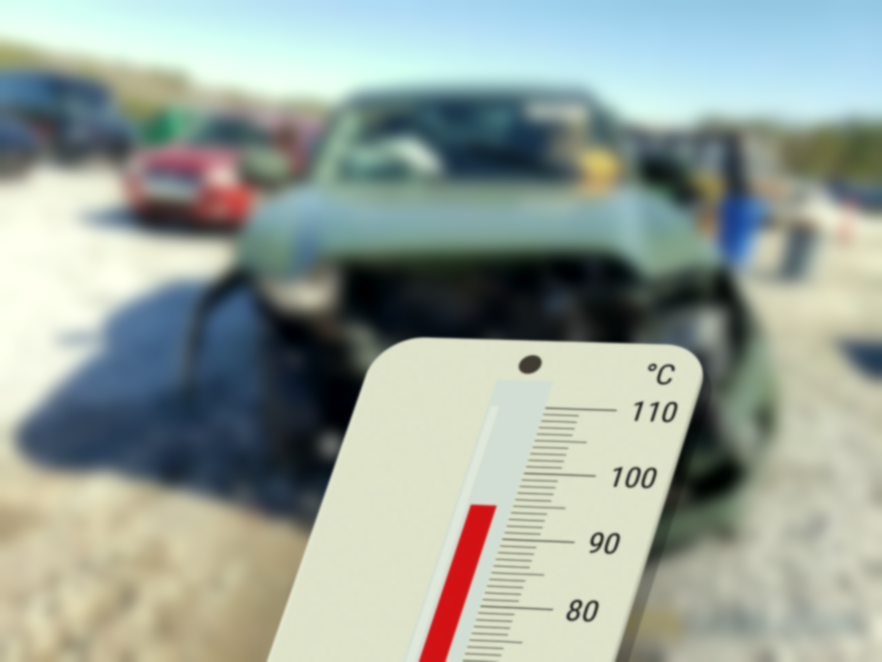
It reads 95; °C
